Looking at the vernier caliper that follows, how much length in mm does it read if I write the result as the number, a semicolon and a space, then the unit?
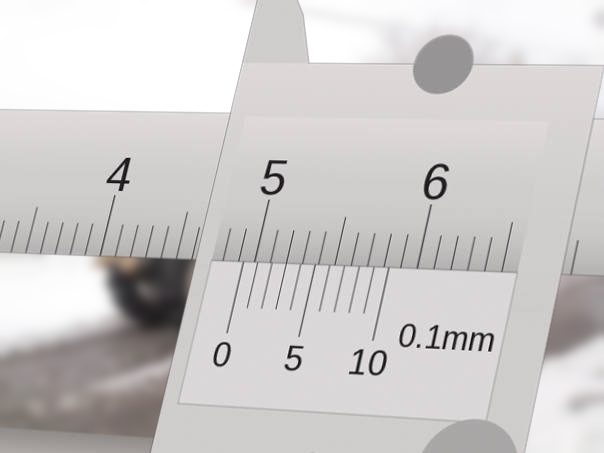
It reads 49.3; mm
